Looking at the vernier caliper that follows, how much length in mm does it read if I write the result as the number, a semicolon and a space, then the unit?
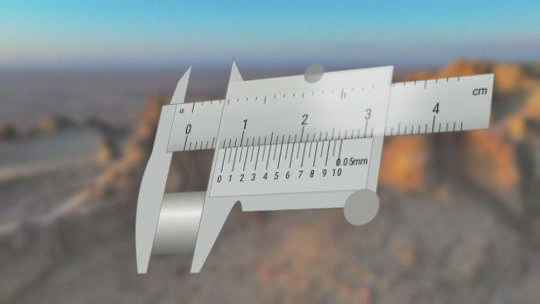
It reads 7.5; mm
